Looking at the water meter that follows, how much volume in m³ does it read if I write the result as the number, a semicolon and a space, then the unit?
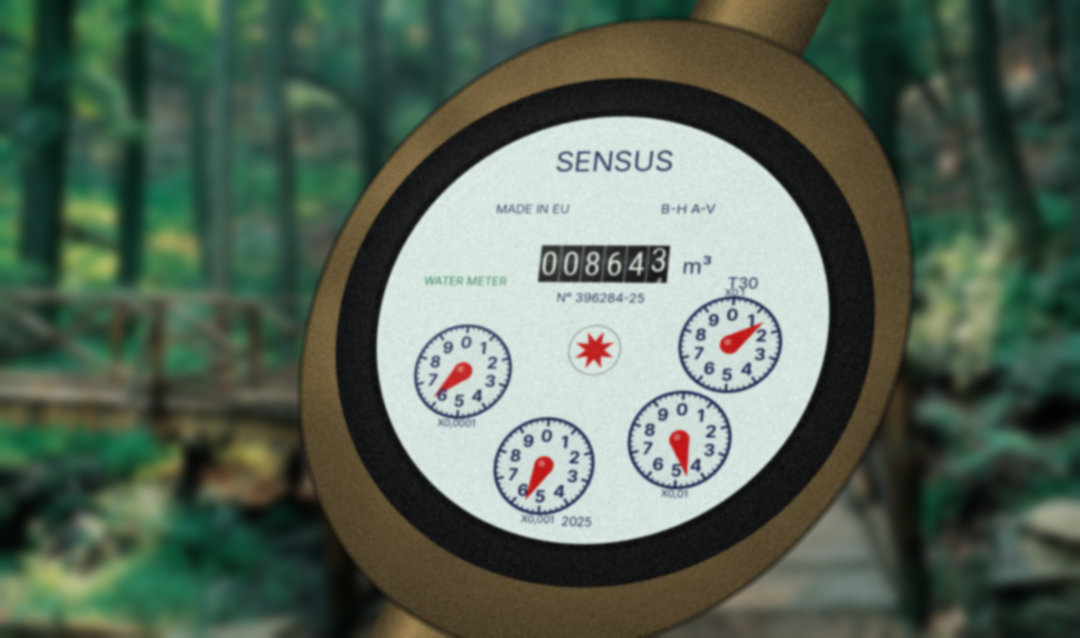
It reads 8643.1456; m³
